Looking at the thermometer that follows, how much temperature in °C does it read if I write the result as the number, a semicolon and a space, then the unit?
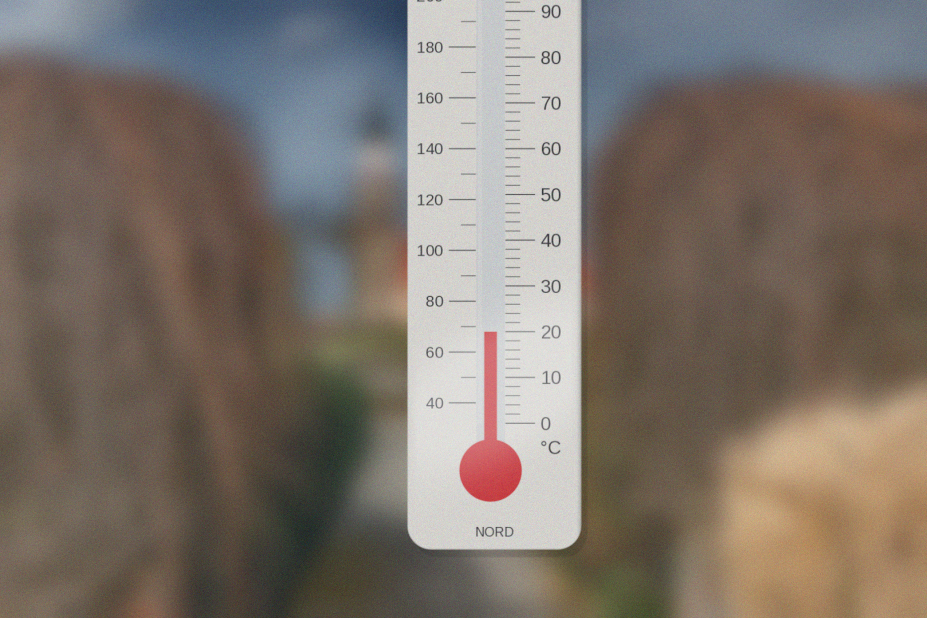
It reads 20; °C
